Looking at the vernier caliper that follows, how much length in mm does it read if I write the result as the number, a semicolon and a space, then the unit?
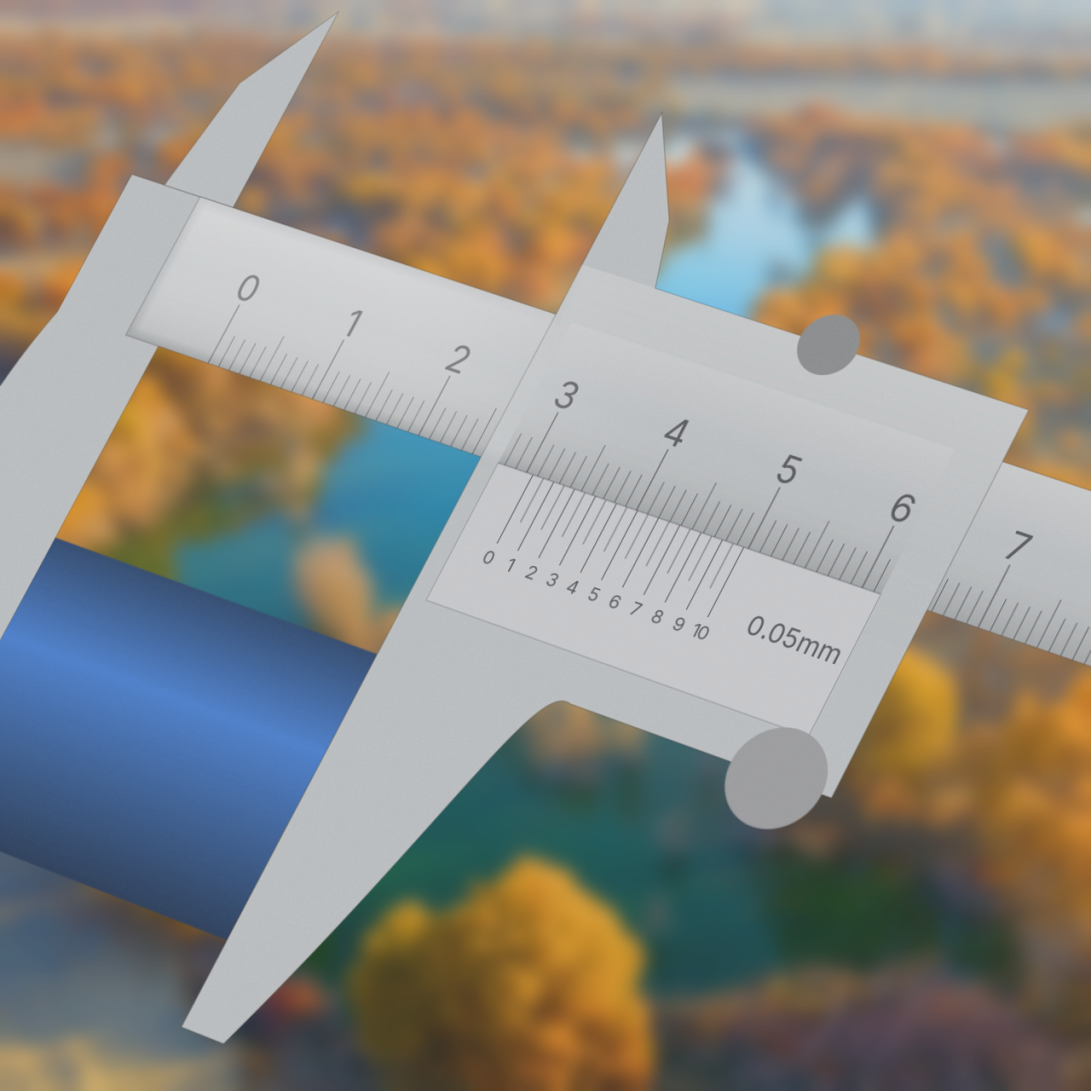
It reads 30.6; mm
